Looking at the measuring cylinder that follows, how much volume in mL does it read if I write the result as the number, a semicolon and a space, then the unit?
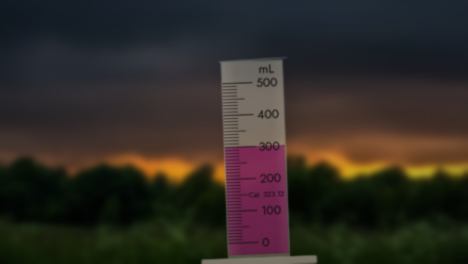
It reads 300; mL
